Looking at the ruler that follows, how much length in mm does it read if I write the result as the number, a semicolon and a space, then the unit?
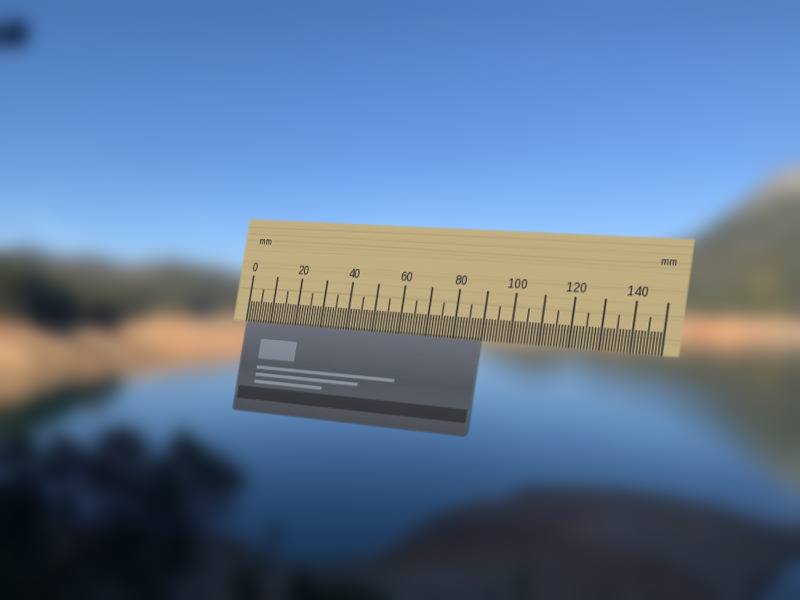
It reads 90; mm
